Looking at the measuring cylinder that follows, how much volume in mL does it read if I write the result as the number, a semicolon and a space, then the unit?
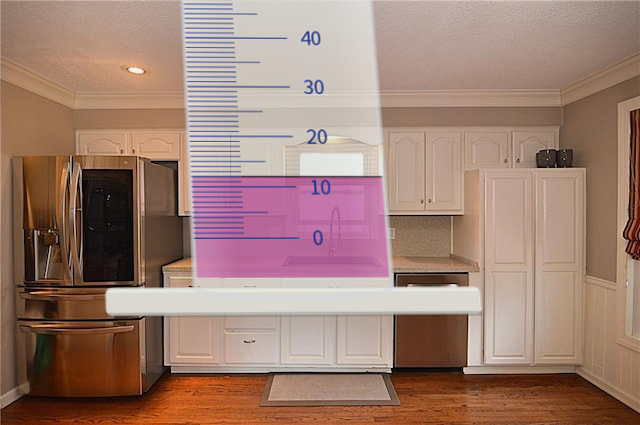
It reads 12; mL
